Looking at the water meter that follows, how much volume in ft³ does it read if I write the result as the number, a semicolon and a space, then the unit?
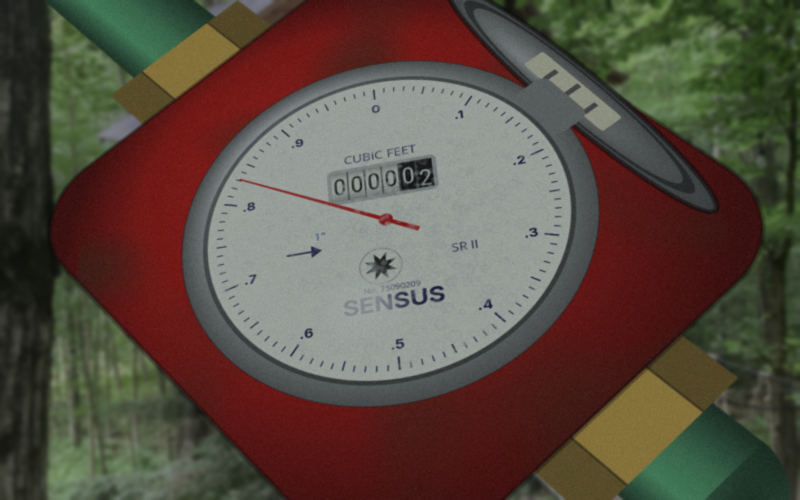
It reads 1.83; ft³
